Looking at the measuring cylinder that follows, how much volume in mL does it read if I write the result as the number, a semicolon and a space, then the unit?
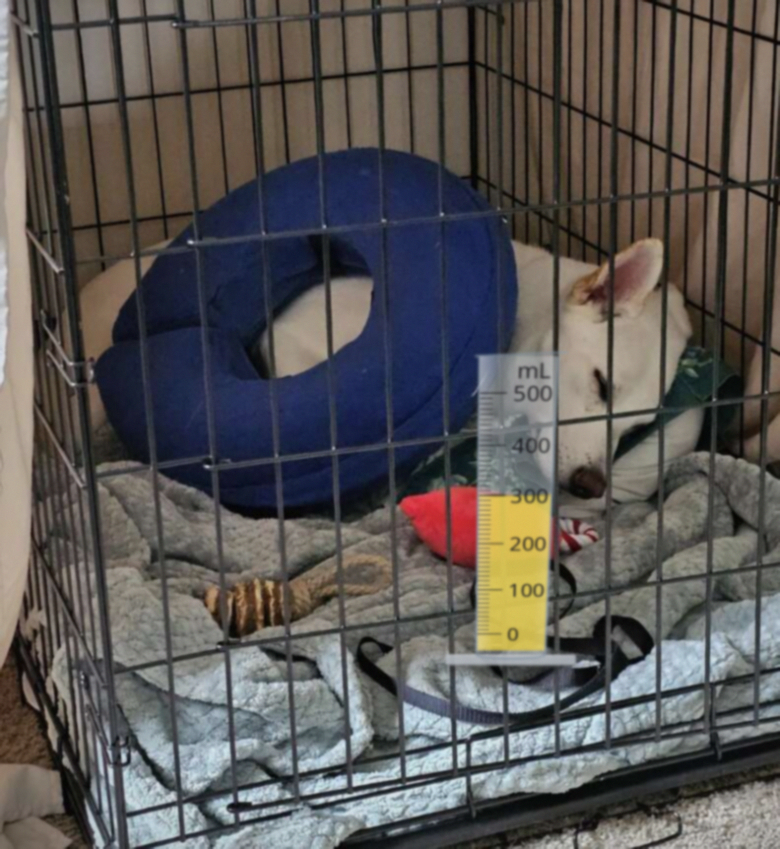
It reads 300; mL
